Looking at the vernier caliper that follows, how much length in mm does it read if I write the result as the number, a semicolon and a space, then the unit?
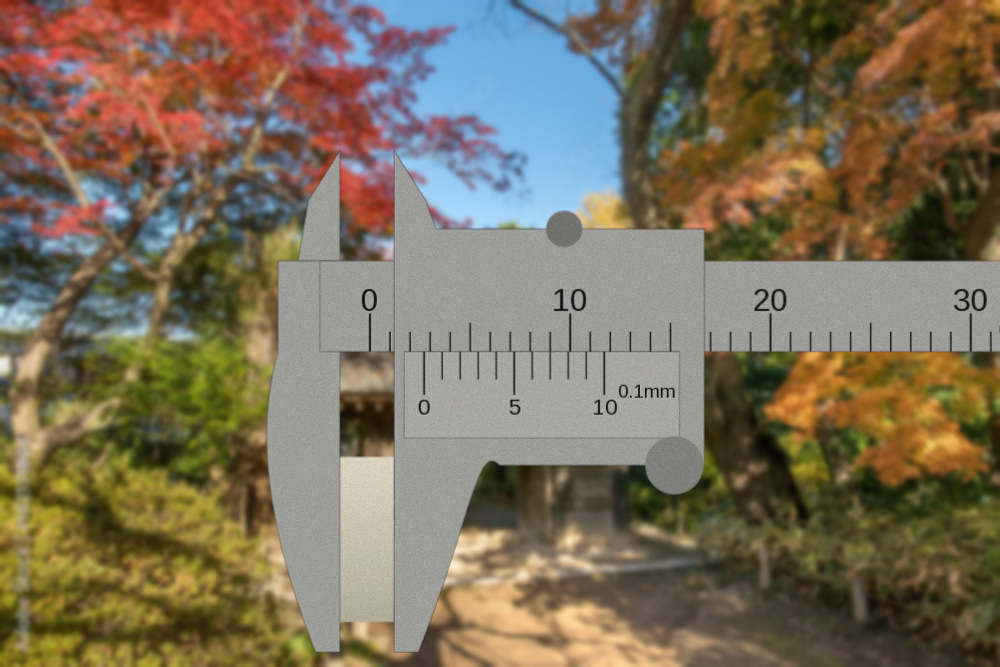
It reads 2.7; mm
